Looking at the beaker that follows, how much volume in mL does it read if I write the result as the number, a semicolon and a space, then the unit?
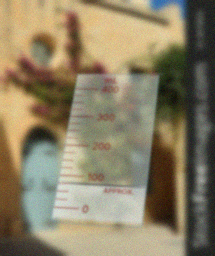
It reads 75; mL
